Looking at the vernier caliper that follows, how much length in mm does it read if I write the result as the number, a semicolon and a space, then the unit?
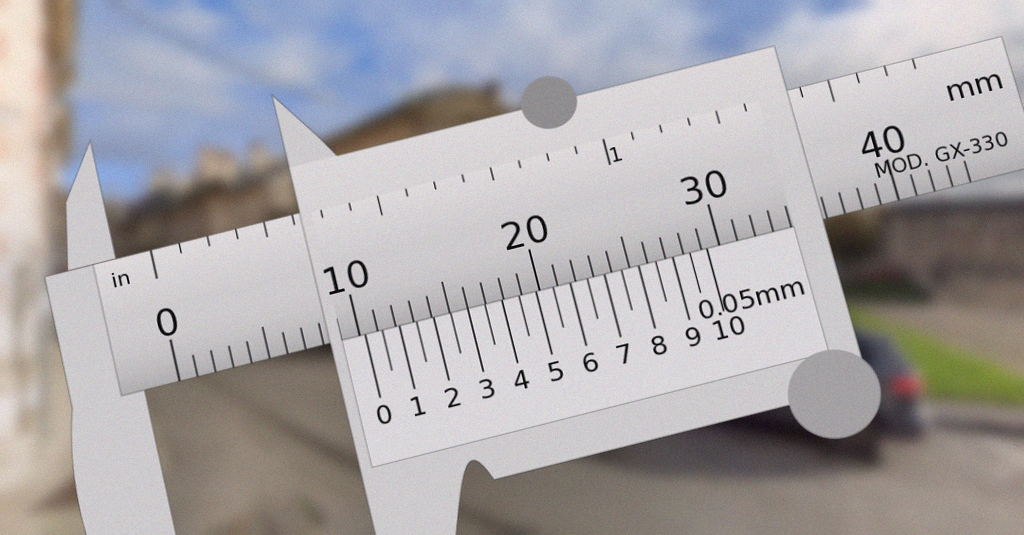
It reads 10.3; mm
